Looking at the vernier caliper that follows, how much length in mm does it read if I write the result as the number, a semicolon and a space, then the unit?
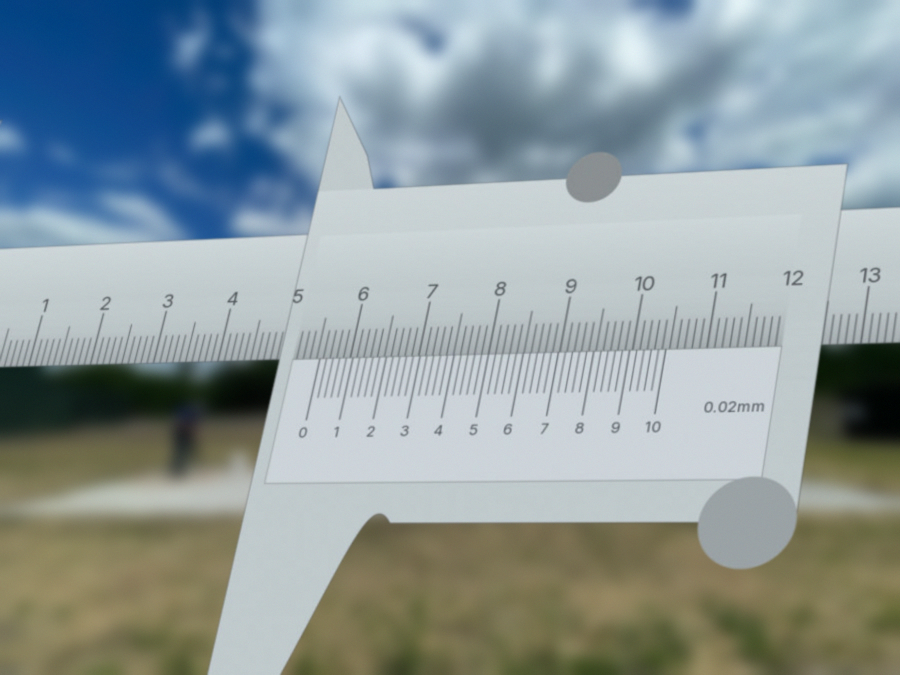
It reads 55.5; mm
